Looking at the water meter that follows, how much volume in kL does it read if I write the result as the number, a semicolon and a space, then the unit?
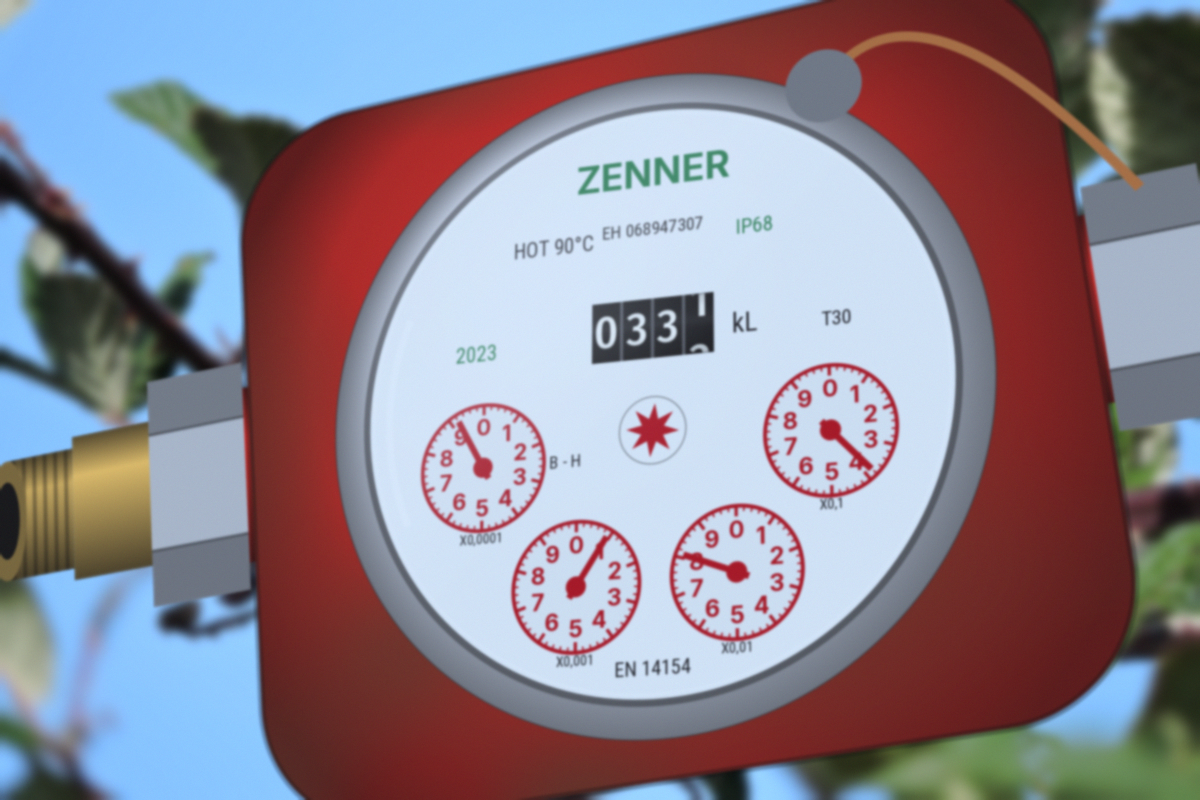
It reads 331.3809; kL
